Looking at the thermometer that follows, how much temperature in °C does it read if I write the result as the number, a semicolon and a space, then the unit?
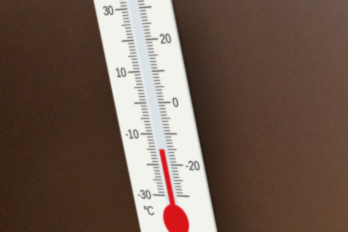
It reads -15; °C
